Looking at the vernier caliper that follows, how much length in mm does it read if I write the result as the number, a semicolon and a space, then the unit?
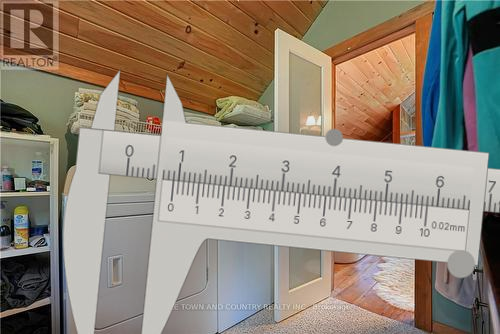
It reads 9.0; mm
